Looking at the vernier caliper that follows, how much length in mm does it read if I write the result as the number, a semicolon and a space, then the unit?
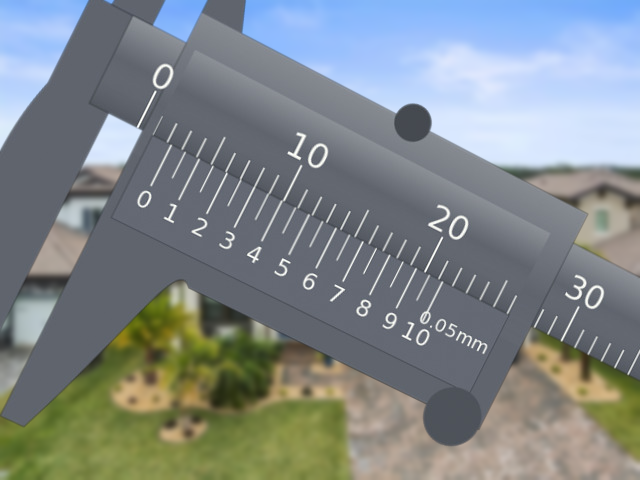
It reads 2.3; mm
